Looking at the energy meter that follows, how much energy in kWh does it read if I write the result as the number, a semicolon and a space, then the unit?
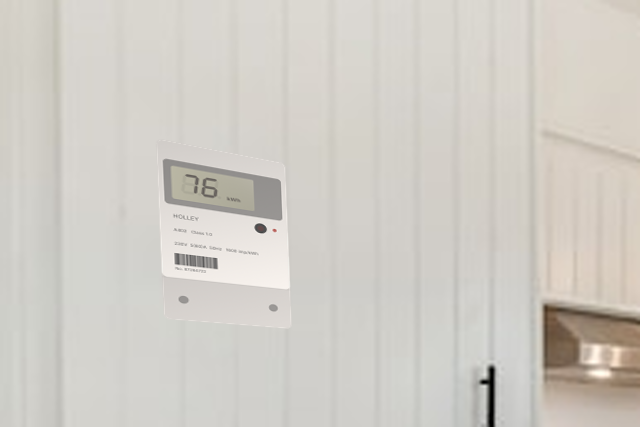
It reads 76; kWh
